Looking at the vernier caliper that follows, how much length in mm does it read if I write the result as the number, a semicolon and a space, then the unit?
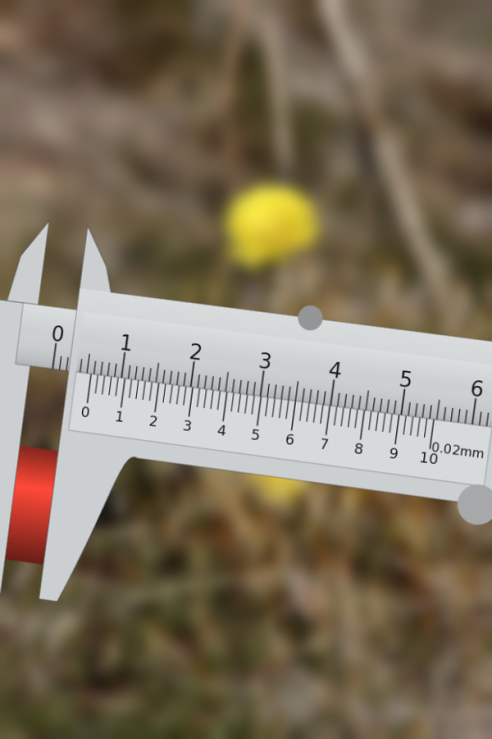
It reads 5.6; mm
